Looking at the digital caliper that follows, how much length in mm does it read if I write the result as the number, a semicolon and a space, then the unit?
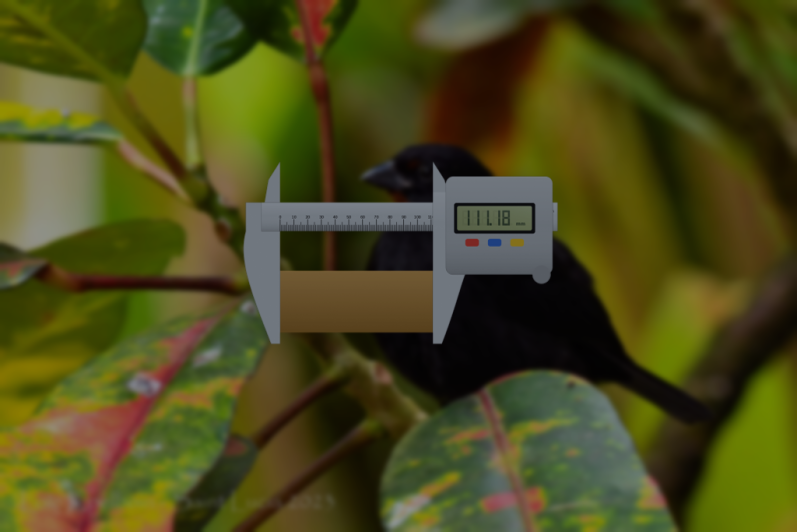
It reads 111.18; mm
